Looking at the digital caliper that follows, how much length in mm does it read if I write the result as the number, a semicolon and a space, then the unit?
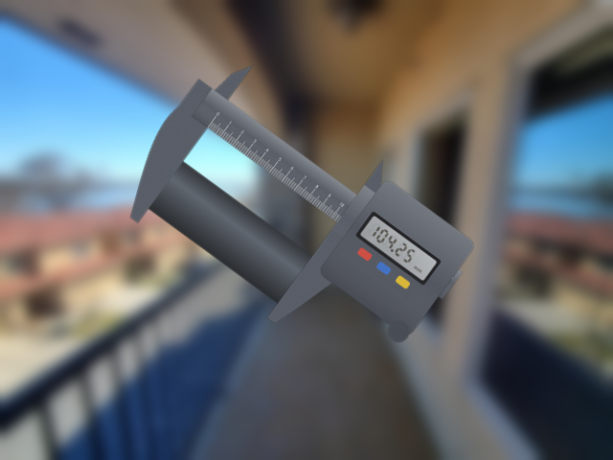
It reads 104.25; mm
